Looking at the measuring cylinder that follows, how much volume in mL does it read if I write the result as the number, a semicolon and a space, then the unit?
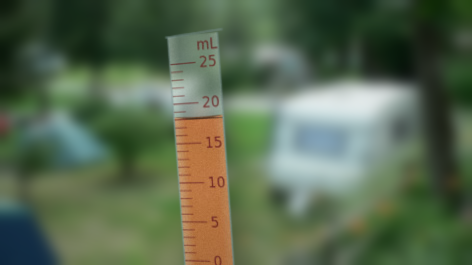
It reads 18; mL
